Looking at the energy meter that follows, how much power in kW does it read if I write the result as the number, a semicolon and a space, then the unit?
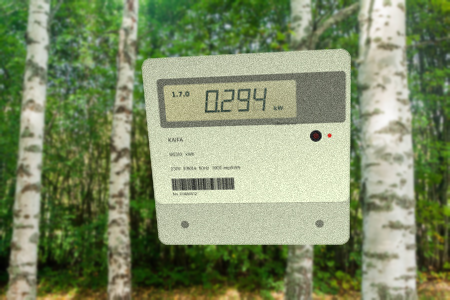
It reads 0.294; kW
